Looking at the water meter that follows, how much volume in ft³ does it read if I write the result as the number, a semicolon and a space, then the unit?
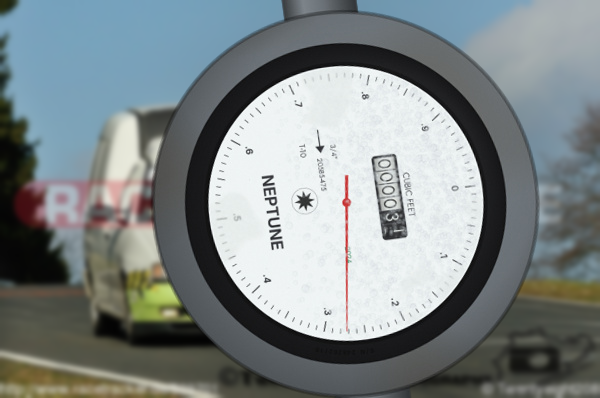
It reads 31.27; ft³
